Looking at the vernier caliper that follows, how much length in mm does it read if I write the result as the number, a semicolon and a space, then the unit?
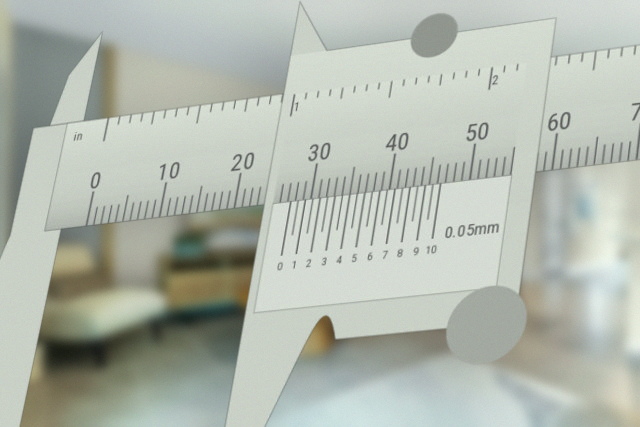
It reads 27.4; mm
